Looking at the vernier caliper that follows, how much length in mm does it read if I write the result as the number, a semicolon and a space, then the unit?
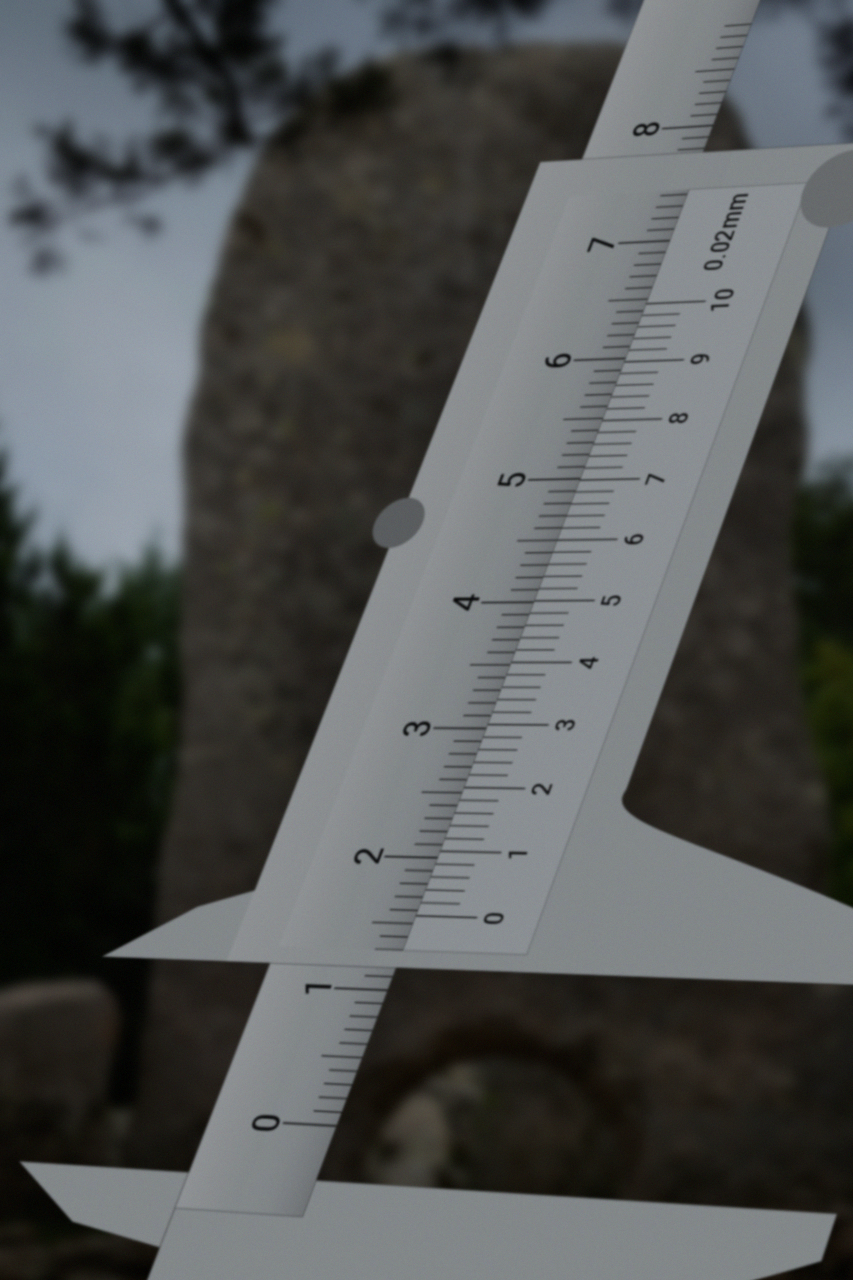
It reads 15.6; mm
